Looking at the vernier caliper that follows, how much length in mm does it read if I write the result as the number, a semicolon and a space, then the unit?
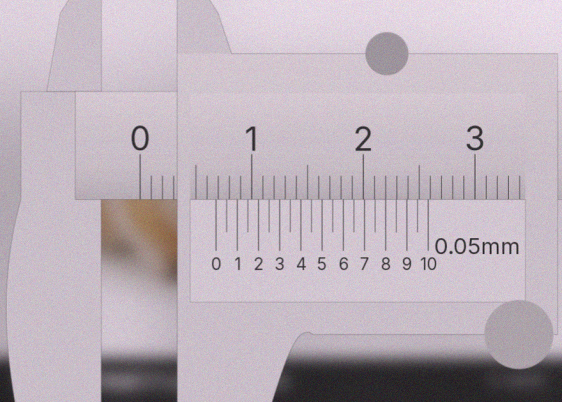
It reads 6.8; mm
